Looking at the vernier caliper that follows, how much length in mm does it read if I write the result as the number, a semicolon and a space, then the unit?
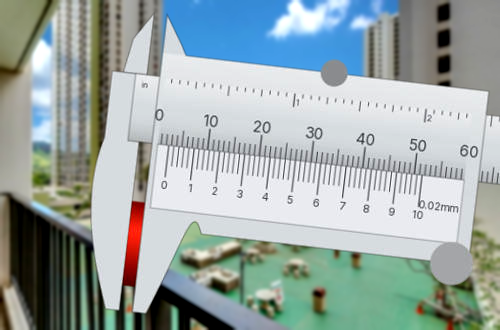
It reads 2.5; mm
